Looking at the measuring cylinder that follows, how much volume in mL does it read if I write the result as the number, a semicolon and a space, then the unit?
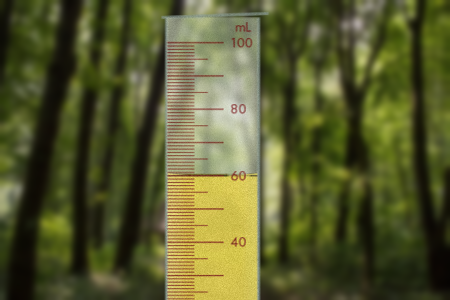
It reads 60; mL
